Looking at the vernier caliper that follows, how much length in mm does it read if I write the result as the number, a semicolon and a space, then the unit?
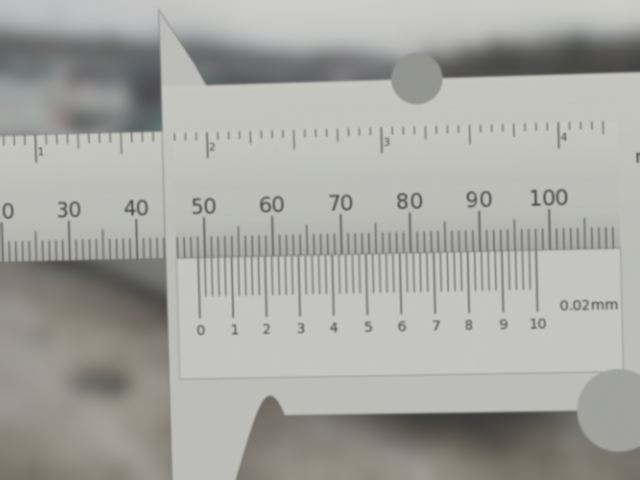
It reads 49.0; mm
